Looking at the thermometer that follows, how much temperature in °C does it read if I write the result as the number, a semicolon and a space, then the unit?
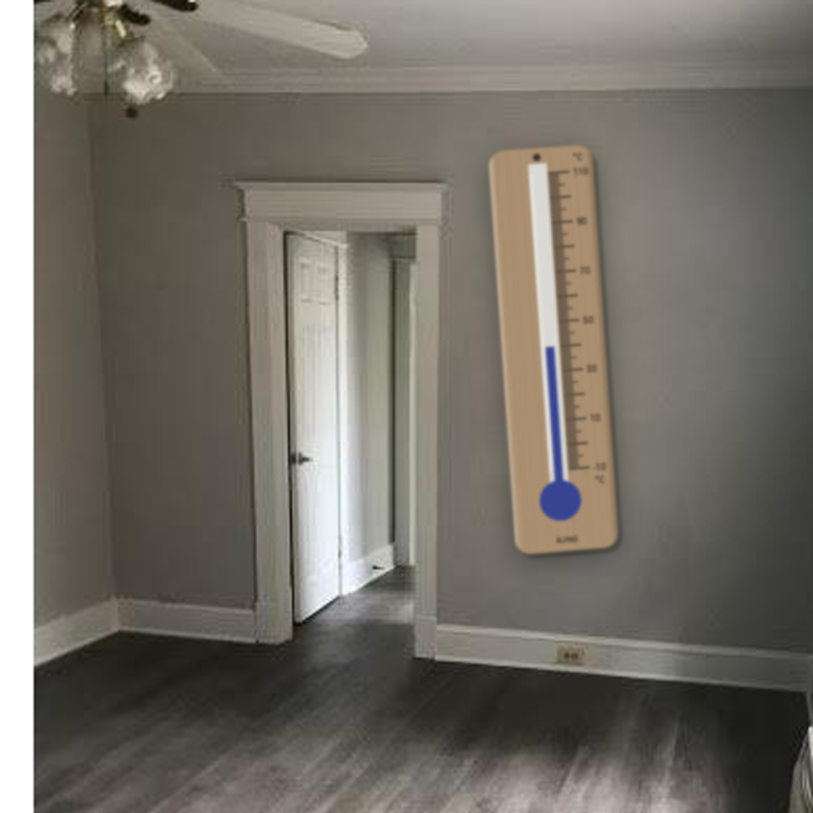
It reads 40; °C
